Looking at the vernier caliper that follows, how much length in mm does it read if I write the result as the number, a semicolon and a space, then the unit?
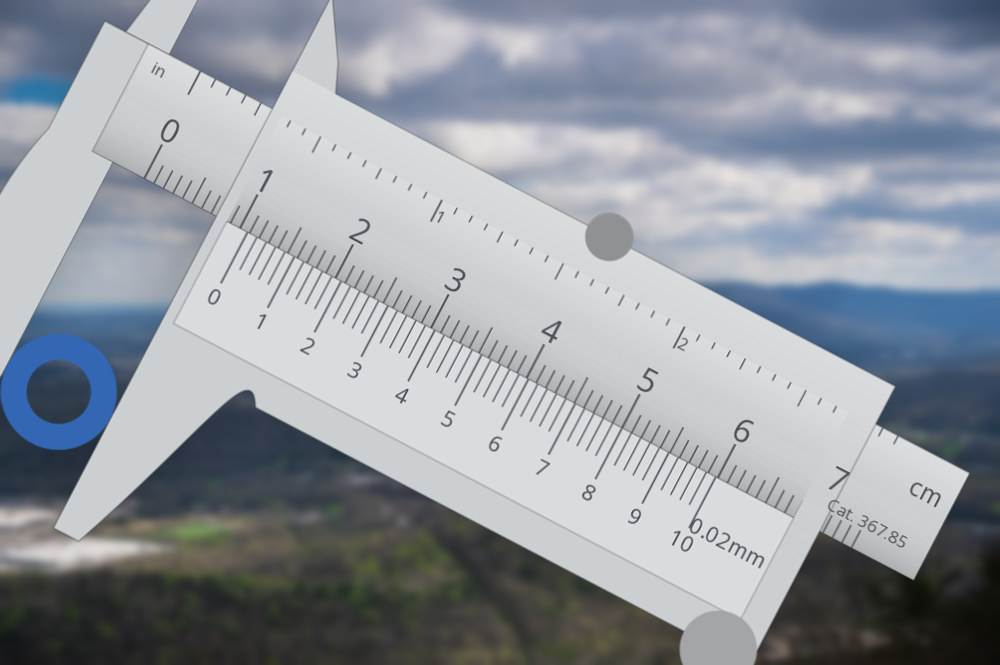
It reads 10.8; mm
